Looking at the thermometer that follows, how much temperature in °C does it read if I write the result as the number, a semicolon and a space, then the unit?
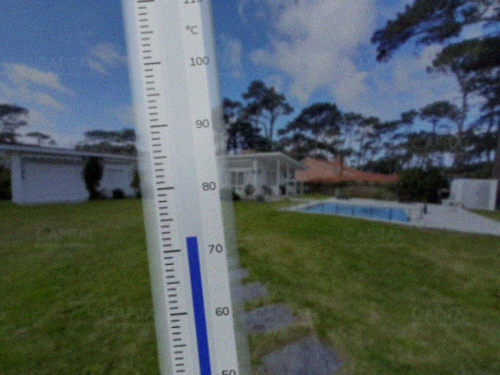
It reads 72; °C
